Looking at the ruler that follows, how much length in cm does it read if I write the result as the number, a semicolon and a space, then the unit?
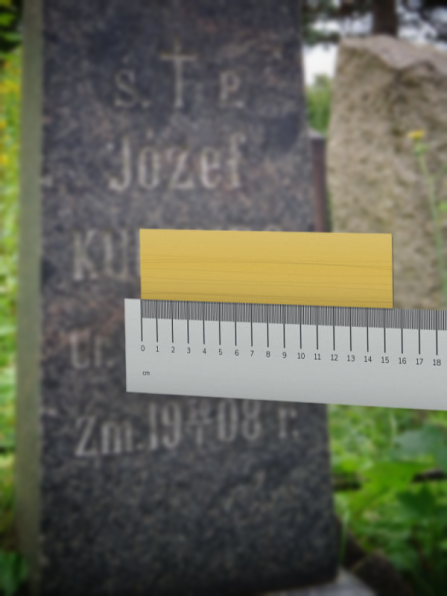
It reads 15.5; cm
